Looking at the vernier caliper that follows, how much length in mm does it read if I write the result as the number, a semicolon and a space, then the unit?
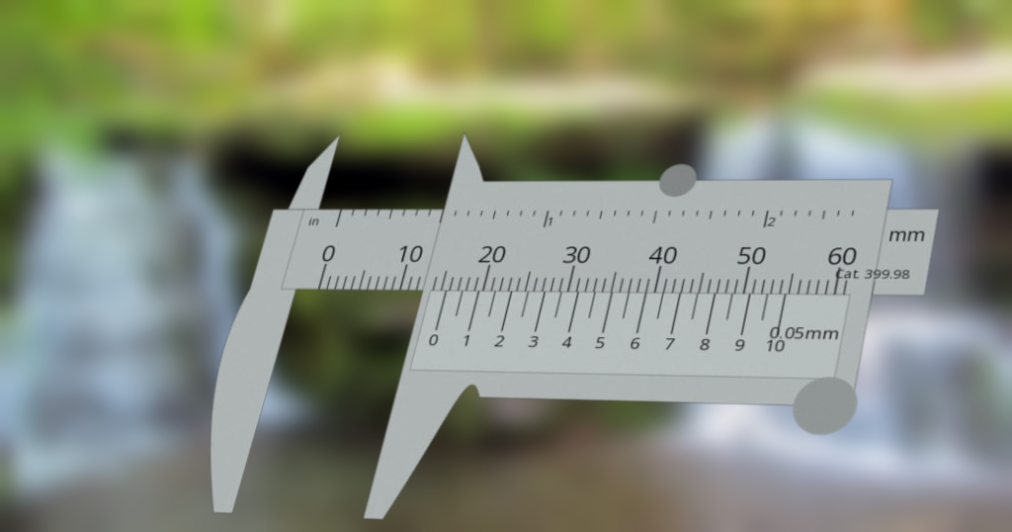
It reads 15.6; mm
